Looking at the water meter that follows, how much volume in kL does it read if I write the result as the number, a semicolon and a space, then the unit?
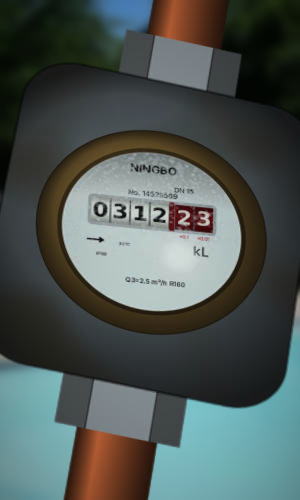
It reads 312.23; kL
